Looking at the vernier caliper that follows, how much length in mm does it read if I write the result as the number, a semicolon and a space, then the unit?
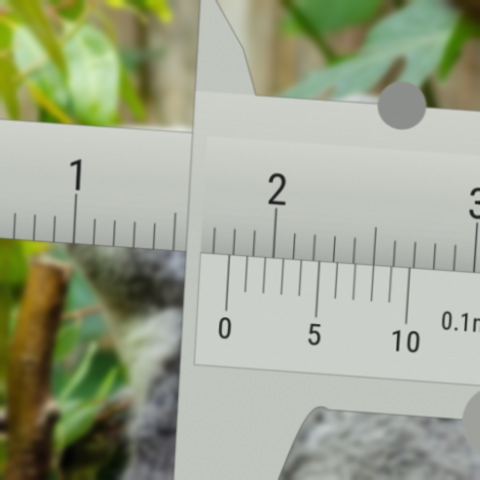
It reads 17.8; mm
